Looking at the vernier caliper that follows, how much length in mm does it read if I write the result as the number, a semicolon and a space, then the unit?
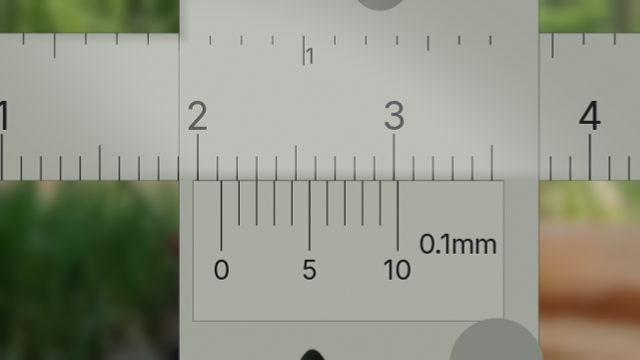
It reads 21.2; mm
